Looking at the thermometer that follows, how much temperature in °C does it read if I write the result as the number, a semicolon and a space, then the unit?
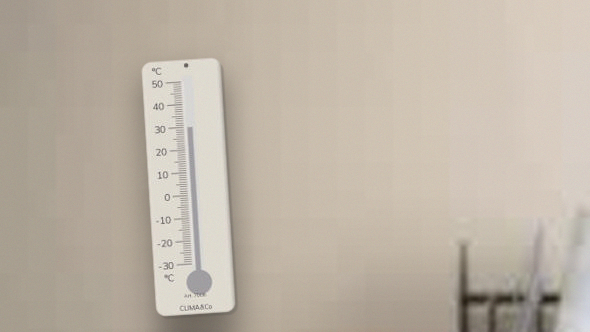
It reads 30; °C
